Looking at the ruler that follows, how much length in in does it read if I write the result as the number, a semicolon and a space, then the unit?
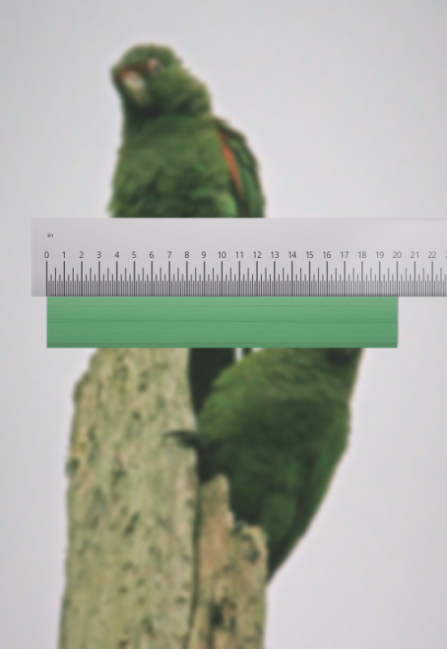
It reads 20; in
